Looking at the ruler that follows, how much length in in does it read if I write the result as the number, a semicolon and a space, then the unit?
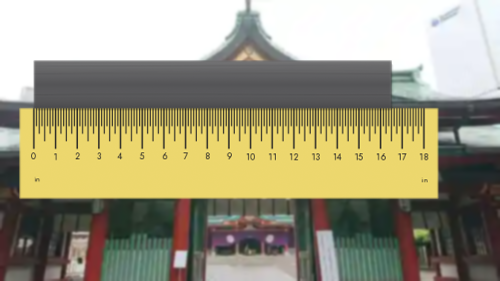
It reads 16.5; in
